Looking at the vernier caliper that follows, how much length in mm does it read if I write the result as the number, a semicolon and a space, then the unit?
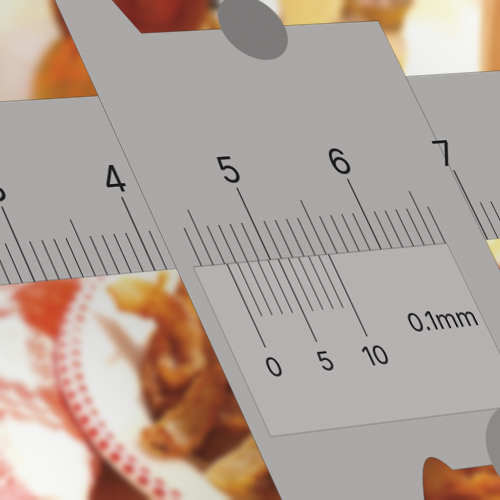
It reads 46.2; mm
